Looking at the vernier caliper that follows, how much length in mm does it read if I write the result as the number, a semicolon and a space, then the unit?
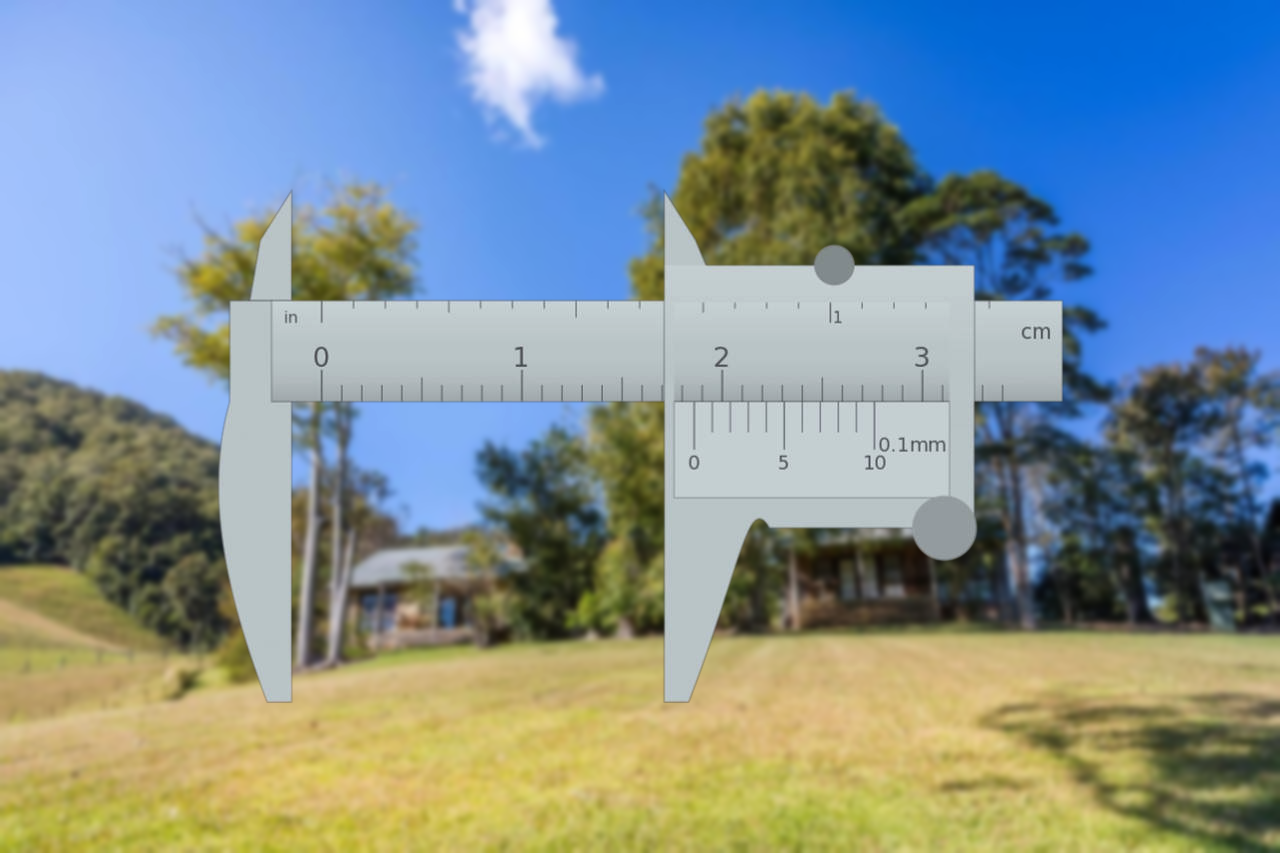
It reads 18.6; mm
